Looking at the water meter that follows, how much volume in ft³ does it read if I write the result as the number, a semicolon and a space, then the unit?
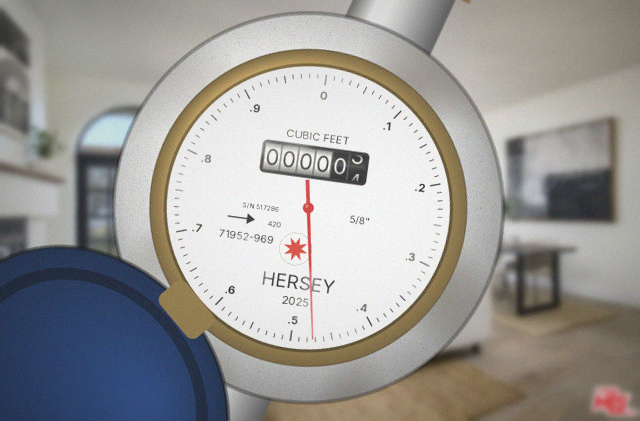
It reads 3.47; ft³
